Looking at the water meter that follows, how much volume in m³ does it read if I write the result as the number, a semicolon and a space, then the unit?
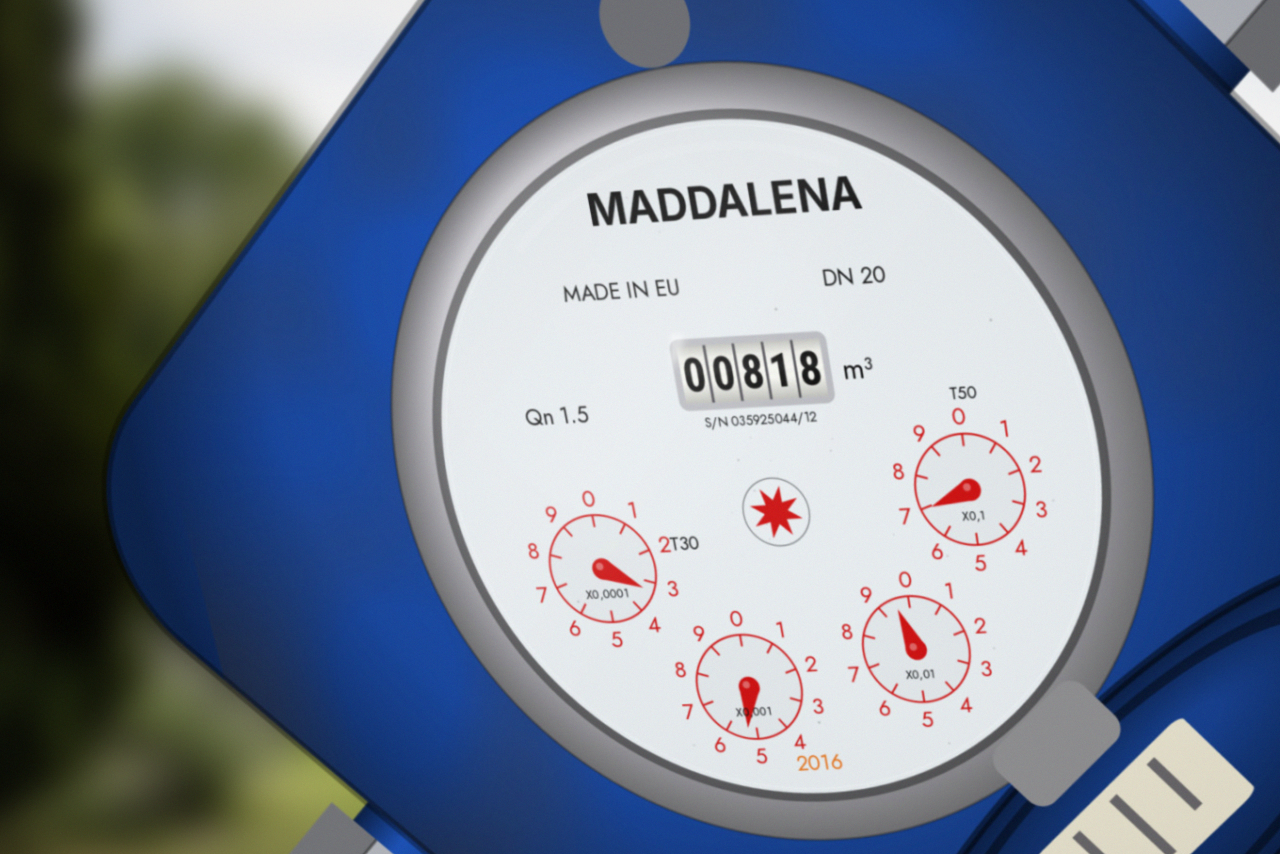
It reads 818.6953; m³
